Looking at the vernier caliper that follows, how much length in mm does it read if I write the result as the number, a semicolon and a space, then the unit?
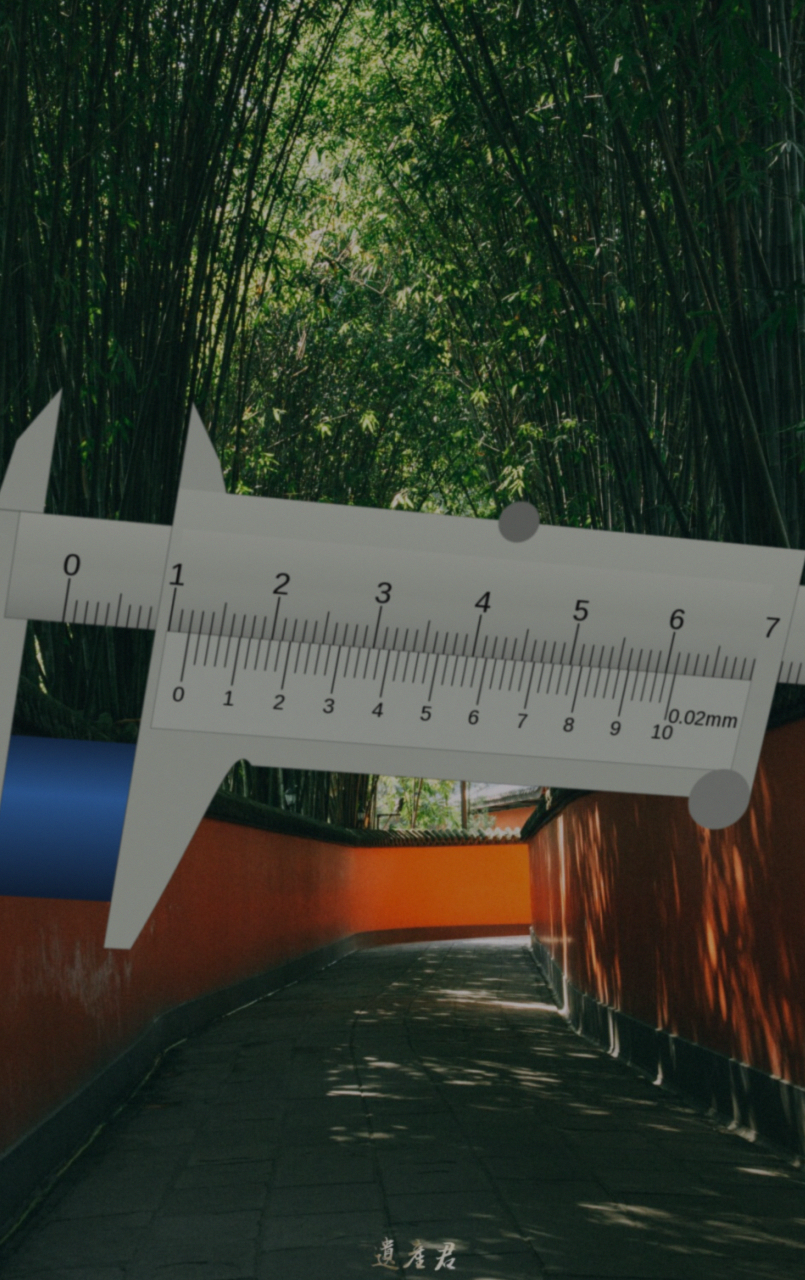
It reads 12.0; mm
